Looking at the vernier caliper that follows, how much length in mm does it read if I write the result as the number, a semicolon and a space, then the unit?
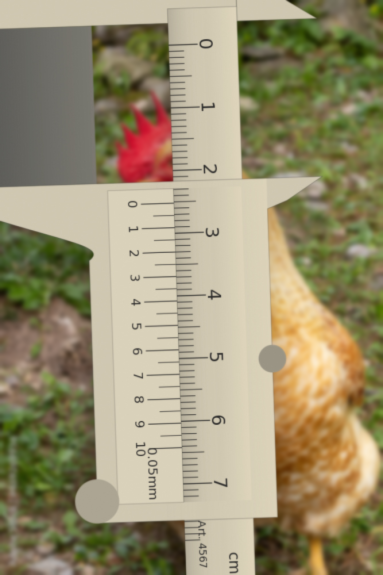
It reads 25.2; mm
